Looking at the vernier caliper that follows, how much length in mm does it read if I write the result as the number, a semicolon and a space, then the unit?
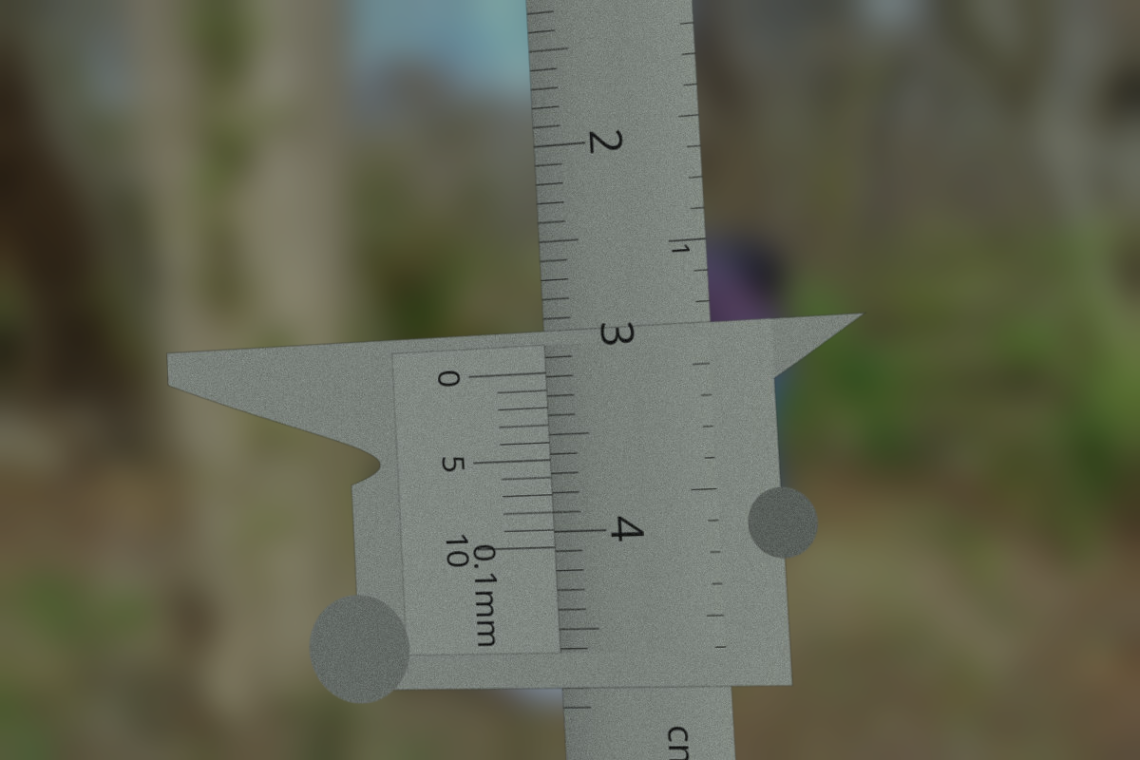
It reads 31.8; mm
